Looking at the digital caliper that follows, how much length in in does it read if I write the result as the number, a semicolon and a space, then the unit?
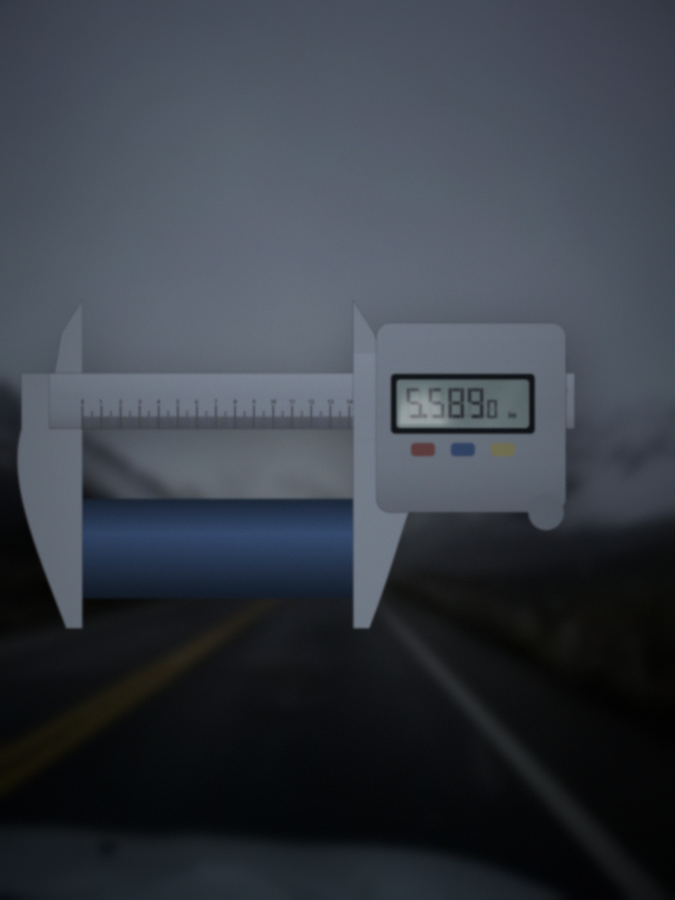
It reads 5.5890; in
